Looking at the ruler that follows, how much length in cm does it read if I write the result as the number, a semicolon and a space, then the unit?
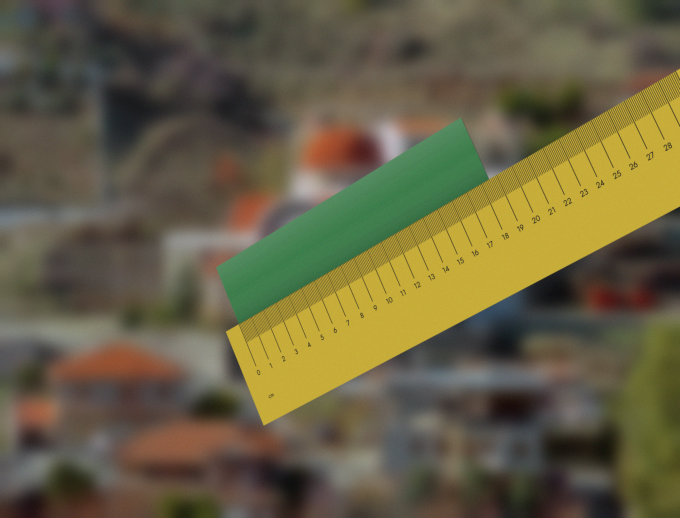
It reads 18.5; cm
